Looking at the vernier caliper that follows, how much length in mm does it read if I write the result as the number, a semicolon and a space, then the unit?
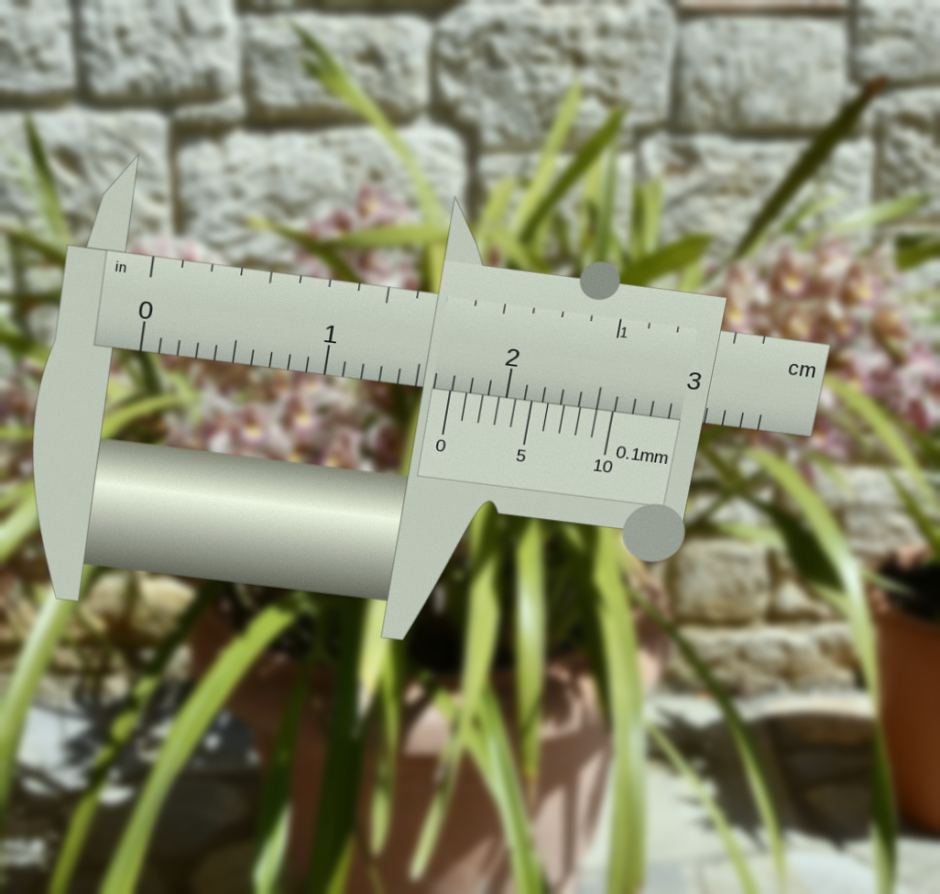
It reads 16.9; mm
